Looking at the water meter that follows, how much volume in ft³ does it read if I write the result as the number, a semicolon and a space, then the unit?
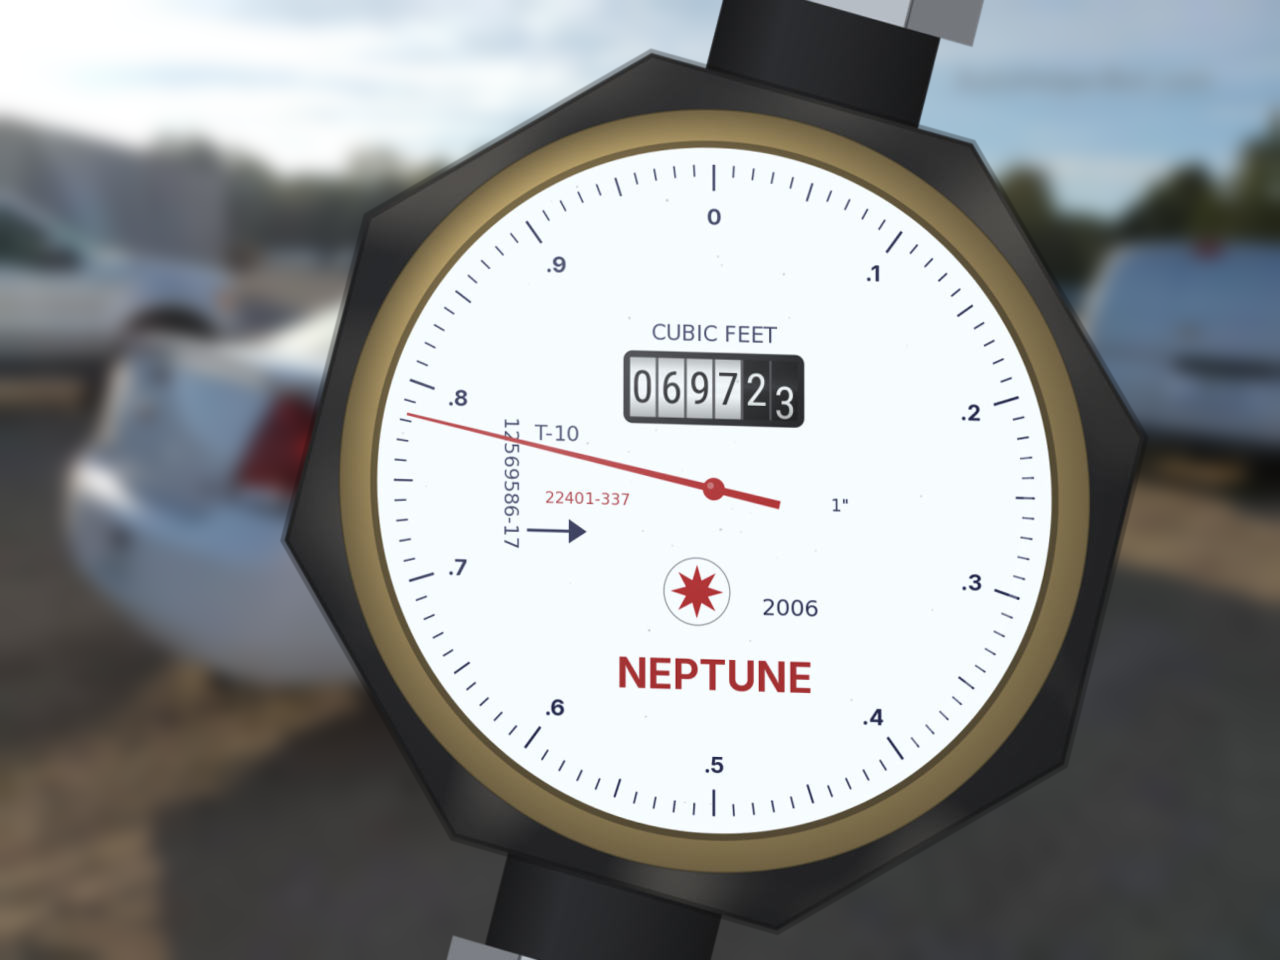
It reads 69722.78; ft³
